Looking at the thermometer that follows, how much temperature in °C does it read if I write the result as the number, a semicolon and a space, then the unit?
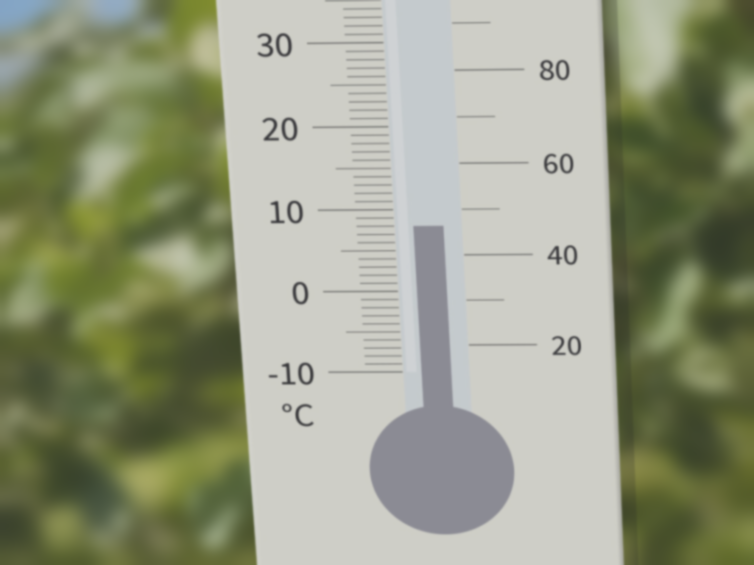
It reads 8; °C
